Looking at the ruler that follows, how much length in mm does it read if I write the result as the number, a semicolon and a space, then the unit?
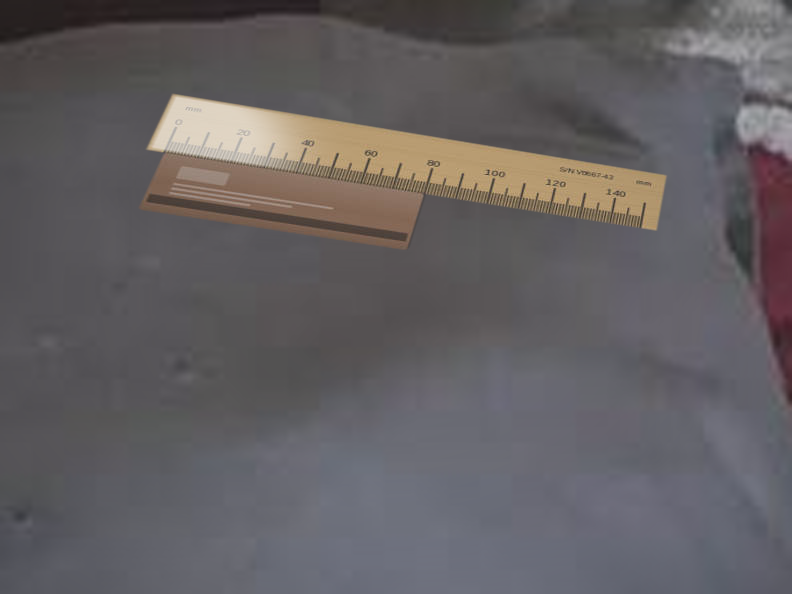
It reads 80; mm
